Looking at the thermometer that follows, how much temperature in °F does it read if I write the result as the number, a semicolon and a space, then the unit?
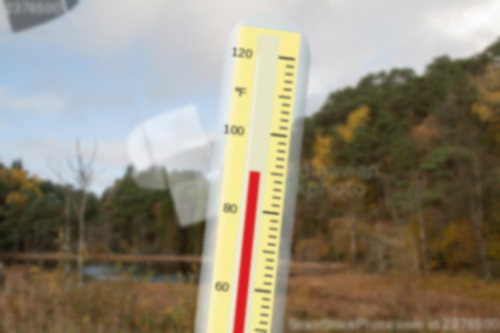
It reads 90; °F
